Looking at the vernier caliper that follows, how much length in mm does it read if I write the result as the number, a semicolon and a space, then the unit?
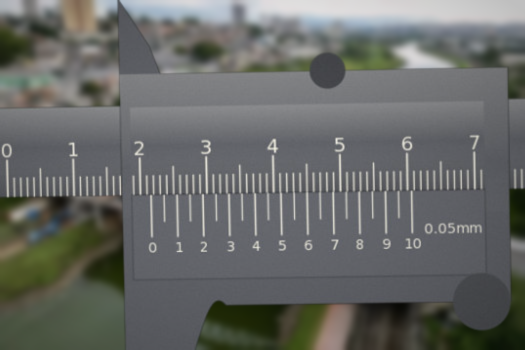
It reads 21.6; mm
